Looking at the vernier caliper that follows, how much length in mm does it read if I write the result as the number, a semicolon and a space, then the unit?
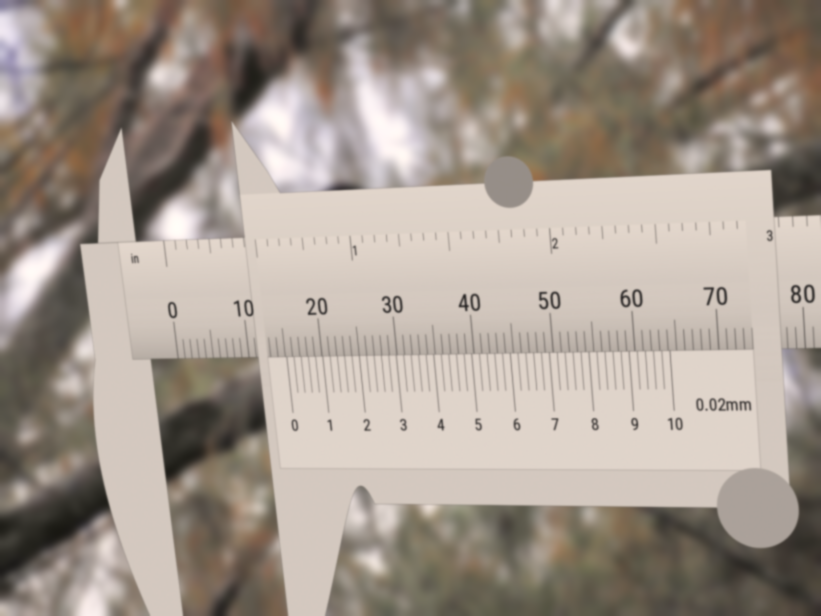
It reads 15.2; mm
